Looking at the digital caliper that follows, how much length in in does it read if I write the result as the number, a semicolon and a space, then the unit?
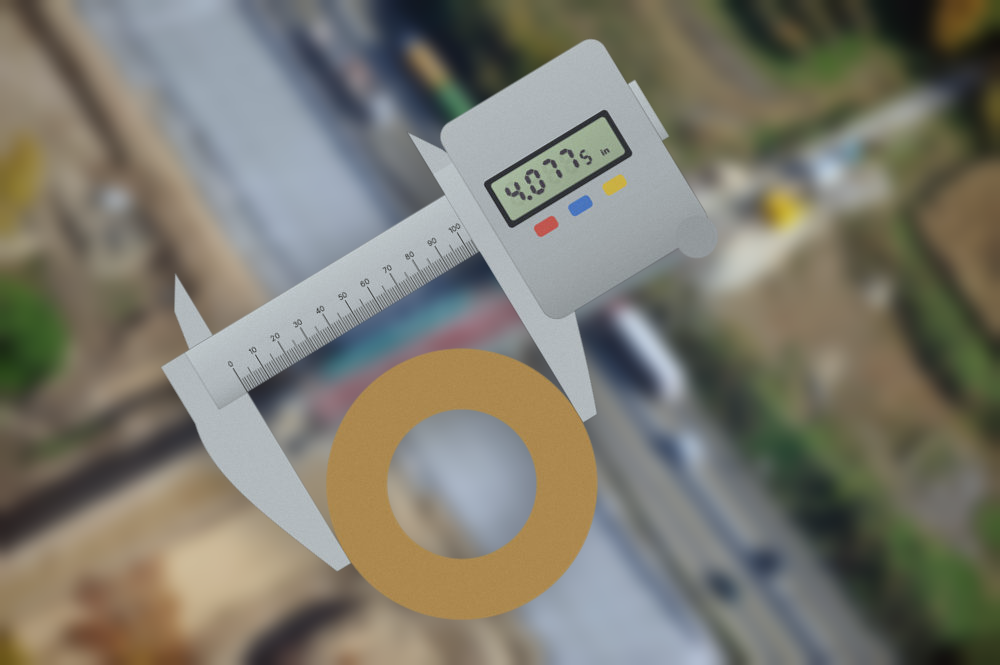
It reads 4.0775; in
